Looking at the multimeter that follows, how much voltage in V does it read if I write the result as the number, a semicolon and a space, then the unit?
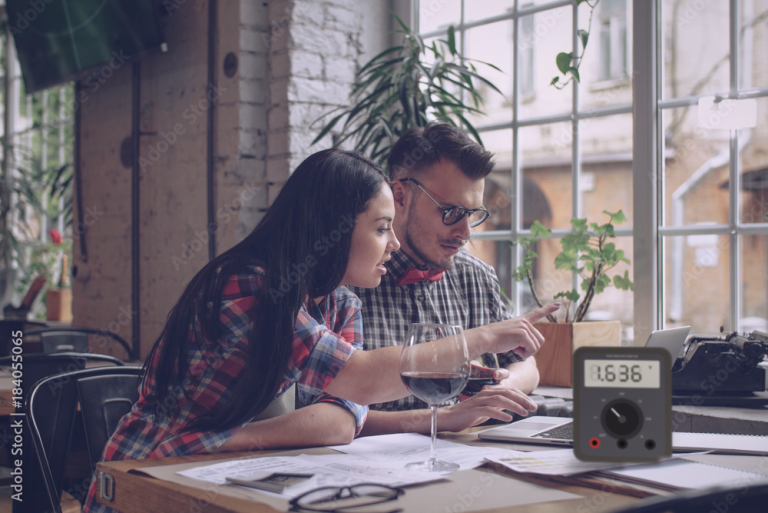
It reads 1.636; V
